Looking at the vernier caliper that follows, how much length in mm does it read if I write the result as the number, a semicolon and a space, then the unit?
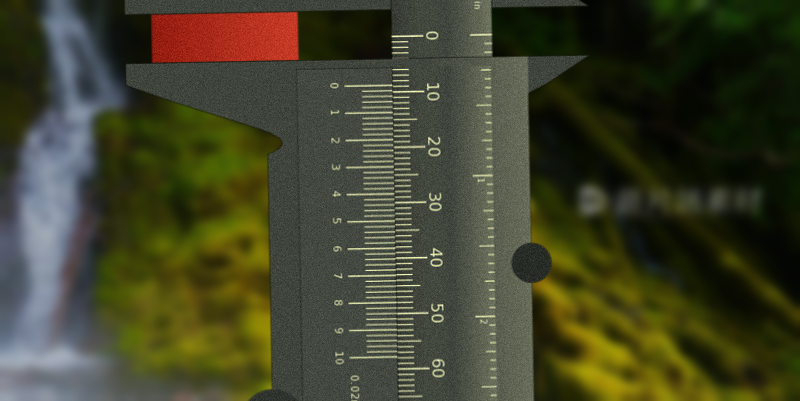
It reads 8.8; mm
